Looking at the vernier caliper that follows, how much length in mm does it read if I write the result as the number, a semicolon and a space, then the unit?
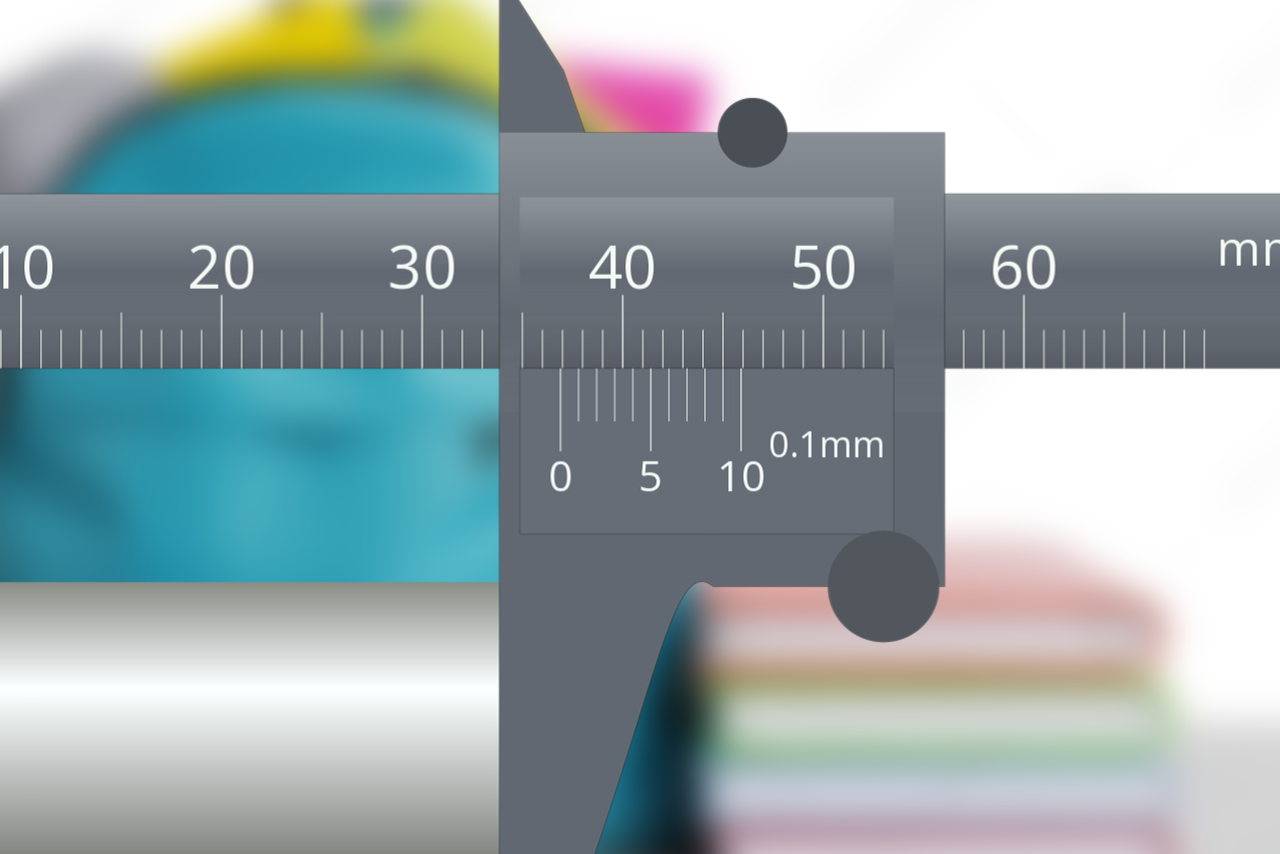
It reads 36.9; mm
